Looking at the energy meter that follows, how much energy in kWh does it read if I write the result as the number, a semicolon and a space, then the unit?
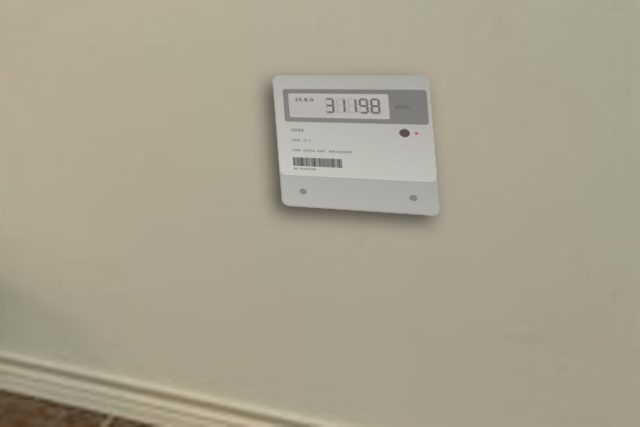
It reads 31198; kWh
